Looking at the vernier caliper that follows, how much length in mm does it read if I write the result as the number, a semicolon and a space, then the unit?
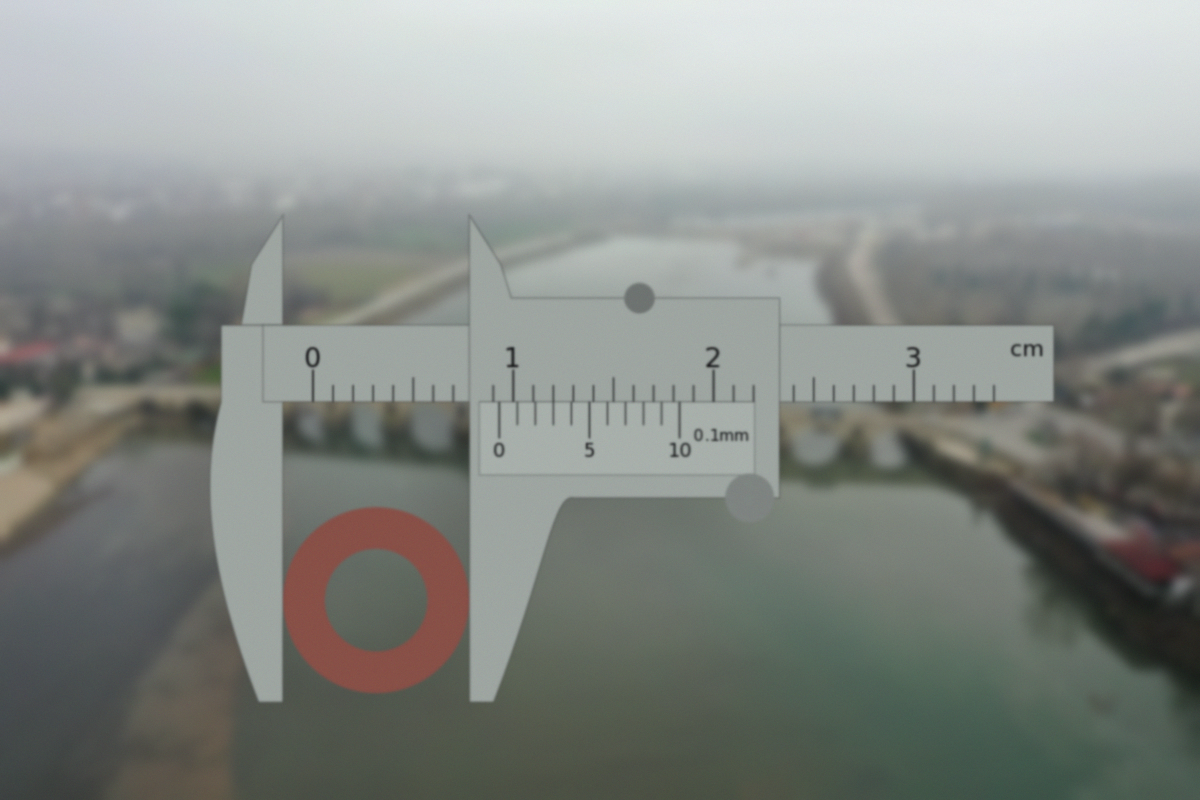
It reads 9.3; mm
